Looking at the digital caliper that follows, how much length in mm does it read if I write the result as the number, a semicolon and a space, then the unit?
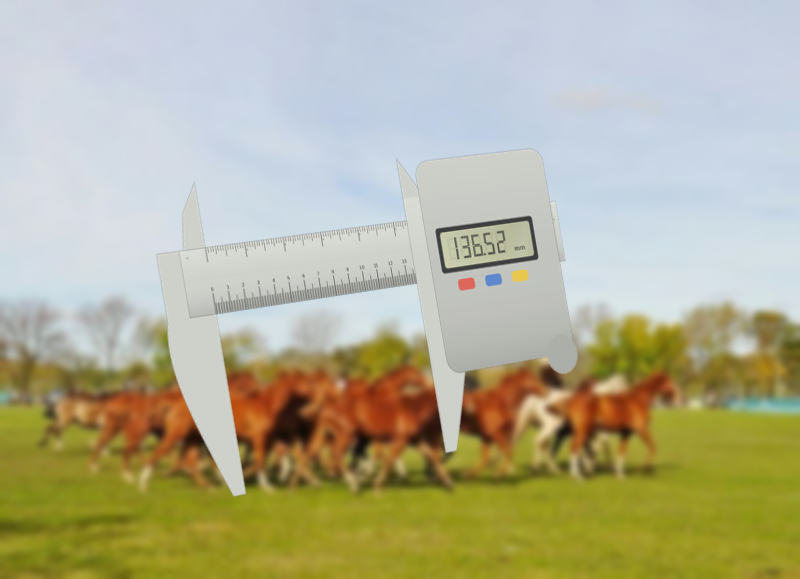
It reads 136.52; mm
